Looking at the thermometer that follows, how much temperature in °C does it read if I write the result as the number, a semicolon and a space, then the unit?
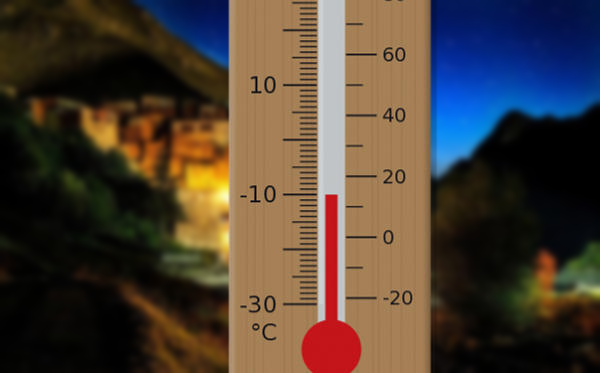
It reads -10; °C
